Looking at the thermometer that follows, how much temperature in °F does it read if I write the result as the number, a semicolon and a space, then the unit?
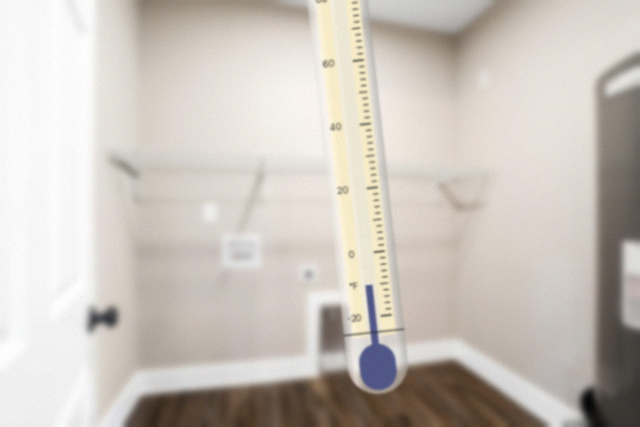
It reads -10; °F
